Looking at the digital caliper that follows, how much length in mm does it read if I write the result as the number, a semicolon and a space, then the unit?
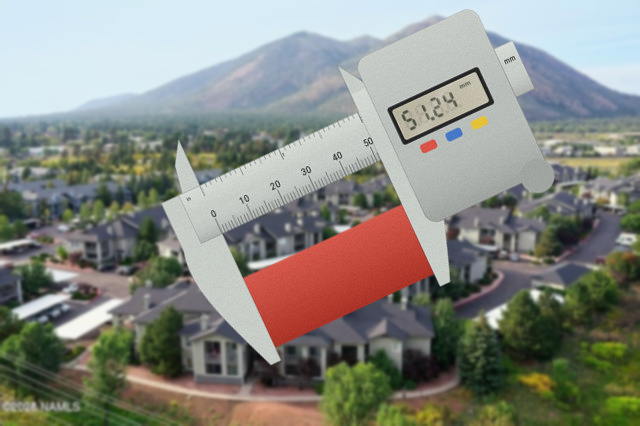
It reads 51.24; mm
